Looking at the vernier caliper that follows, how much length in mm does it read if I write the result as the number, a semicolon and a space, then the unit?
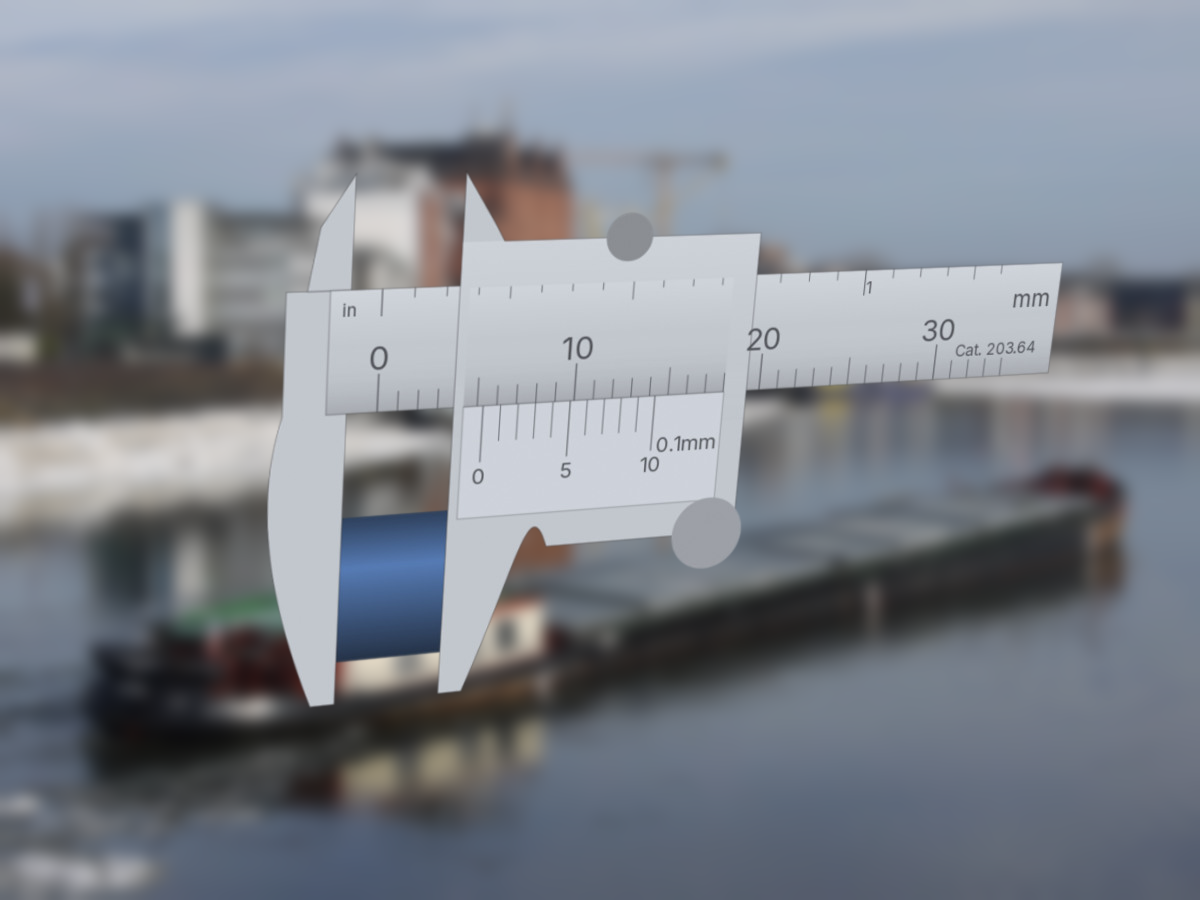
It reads 5.3; mm
